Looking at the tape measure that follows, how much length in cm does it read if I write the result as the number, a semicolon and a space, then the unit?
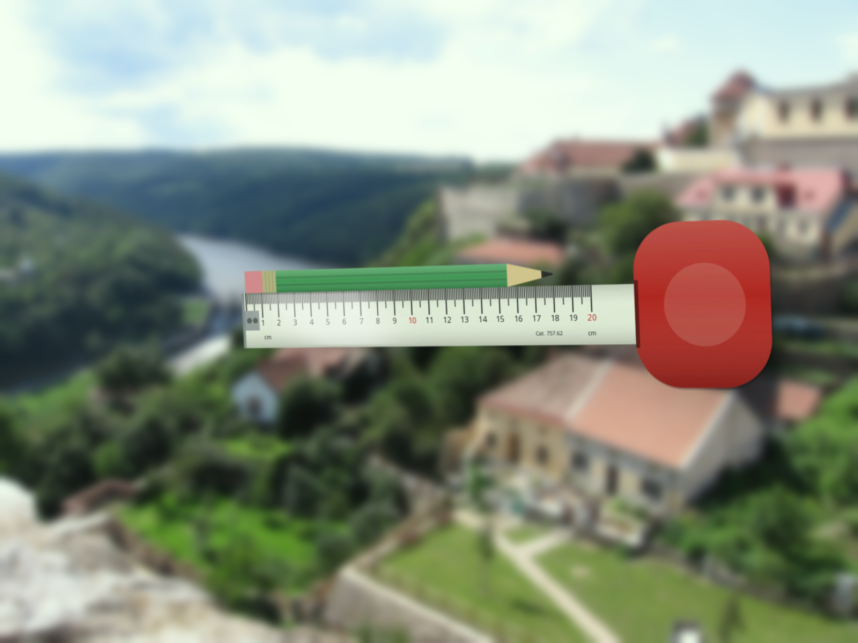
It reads 18; cm
